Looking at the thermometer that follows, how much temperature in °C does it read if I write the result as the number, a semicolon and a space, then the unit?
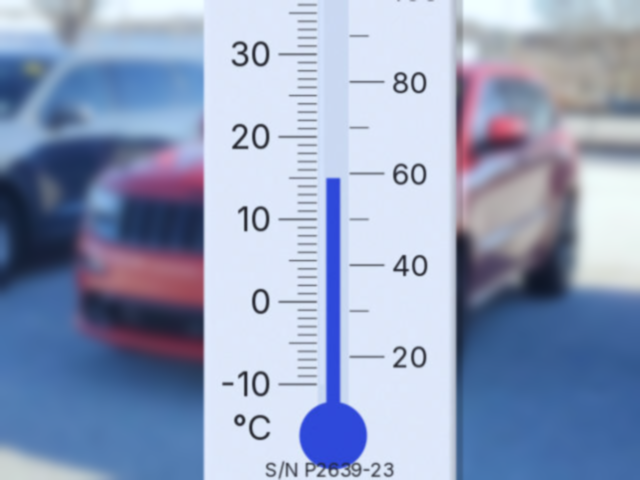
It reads 15; °C
